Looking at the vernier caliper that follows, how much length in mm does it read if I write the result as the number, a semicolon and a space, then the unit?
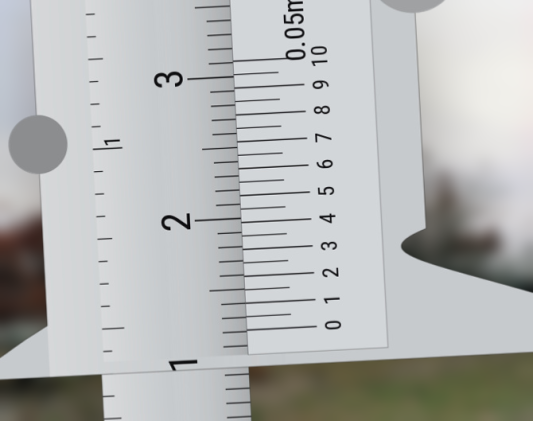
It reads 12.1; mm
